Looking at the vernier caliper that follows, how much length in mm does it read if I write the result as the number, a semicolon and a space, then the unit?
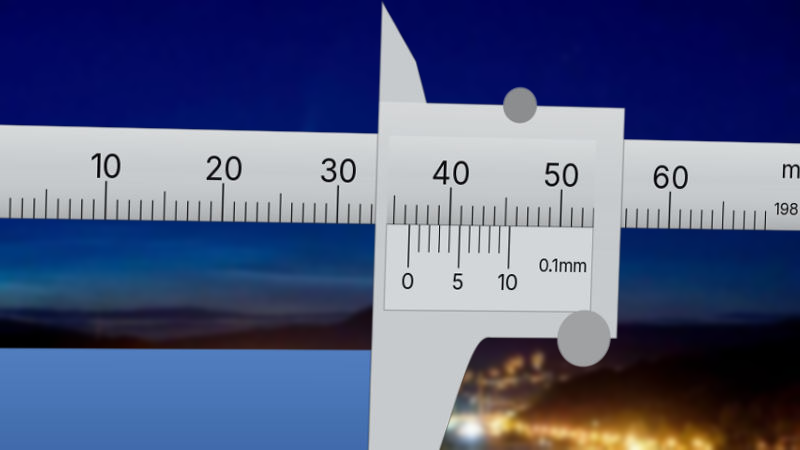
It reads 36.4; mm
